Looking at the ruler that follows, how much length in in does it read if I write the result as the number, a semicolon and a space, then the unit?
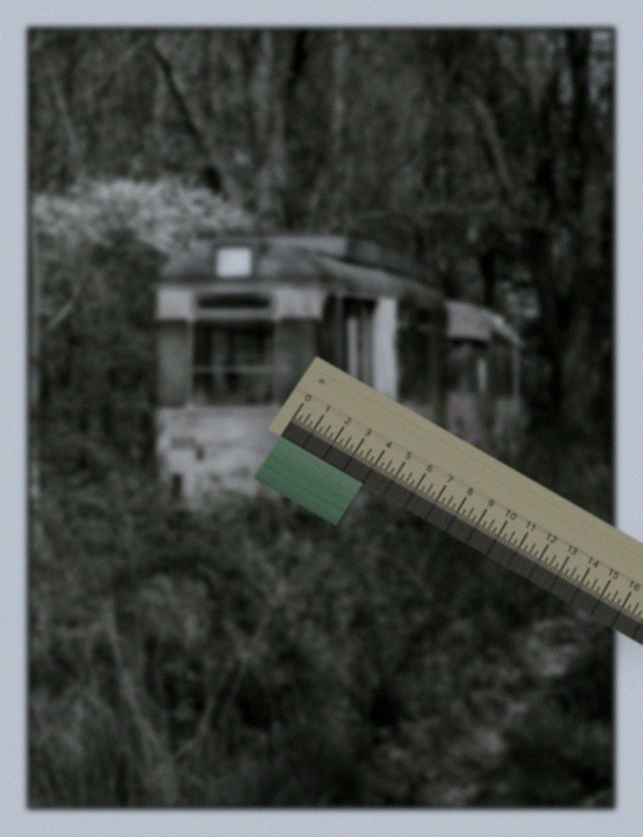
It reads 4; in
